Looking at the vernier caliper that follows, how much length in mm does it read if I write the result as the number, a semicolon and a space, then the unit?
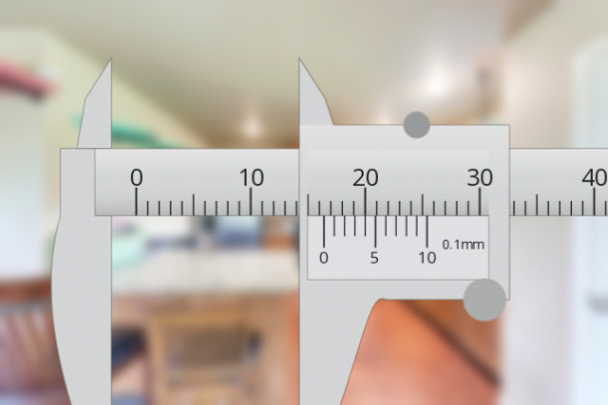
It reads 16.4; mm
